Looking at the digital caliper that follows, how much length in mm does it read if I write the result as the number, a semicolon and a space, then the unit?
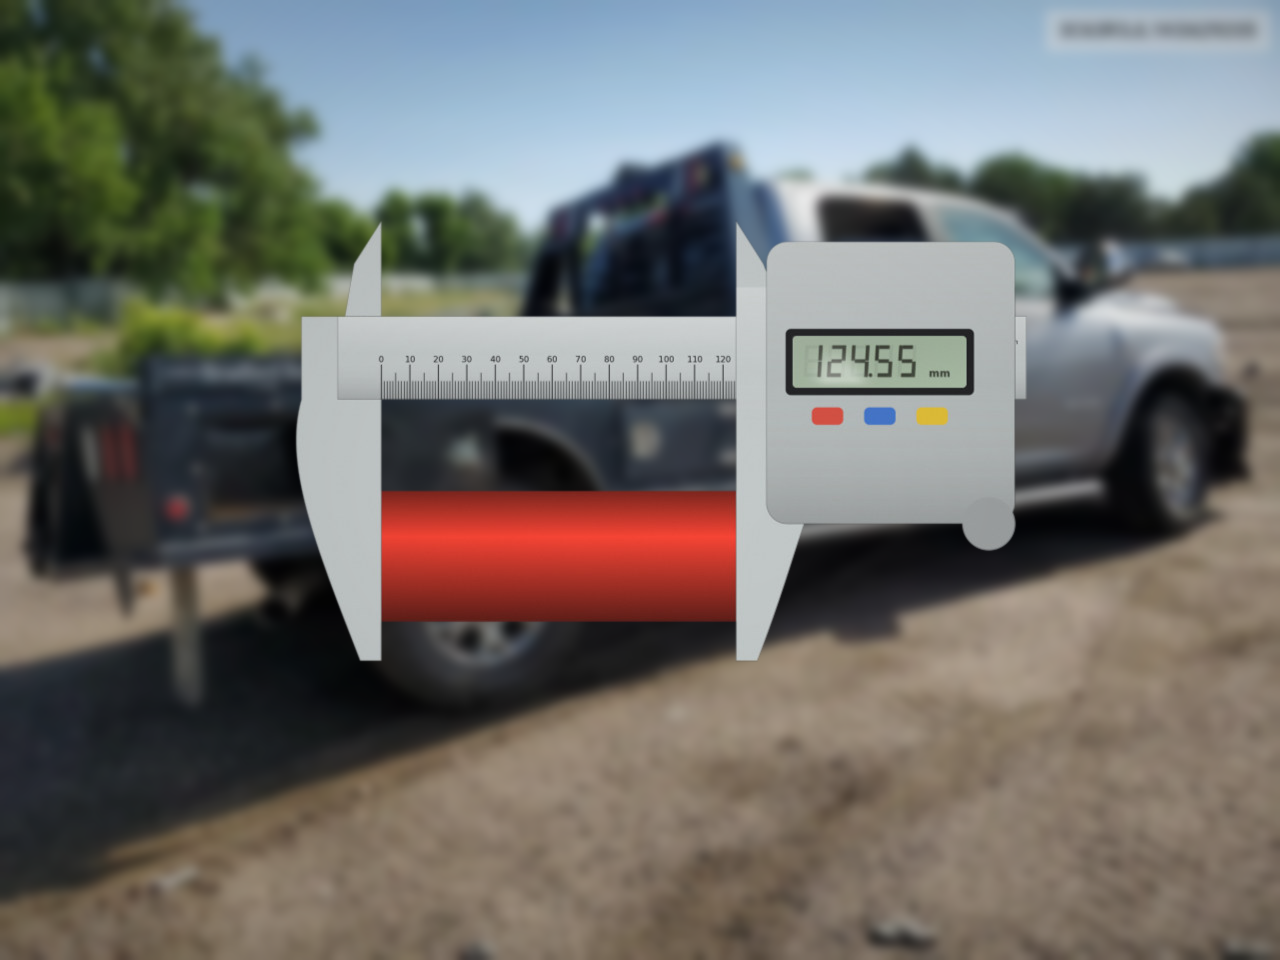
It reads 124.55; mm
